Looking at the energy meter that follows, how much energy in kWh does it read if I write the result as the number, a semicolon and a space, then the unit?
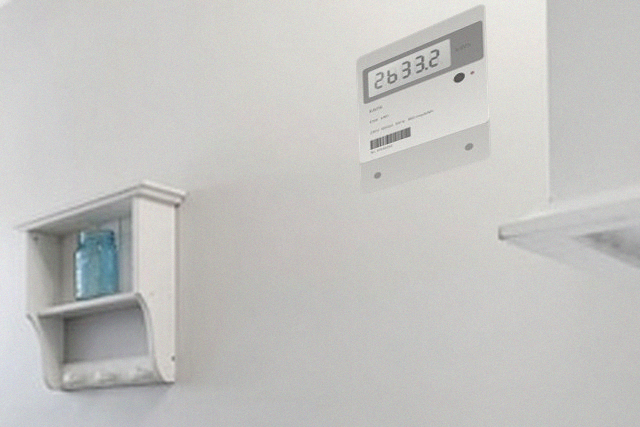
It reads 2633.2; kWh
